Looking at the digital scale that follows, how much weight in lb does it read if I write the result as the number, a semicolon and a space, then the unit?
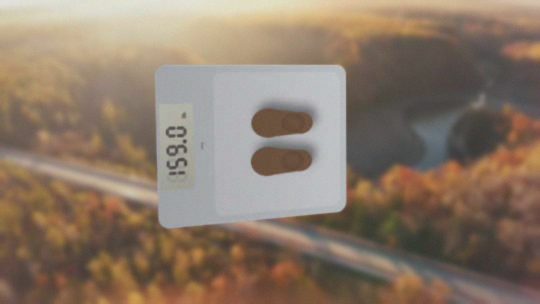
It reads 159.0; lb
